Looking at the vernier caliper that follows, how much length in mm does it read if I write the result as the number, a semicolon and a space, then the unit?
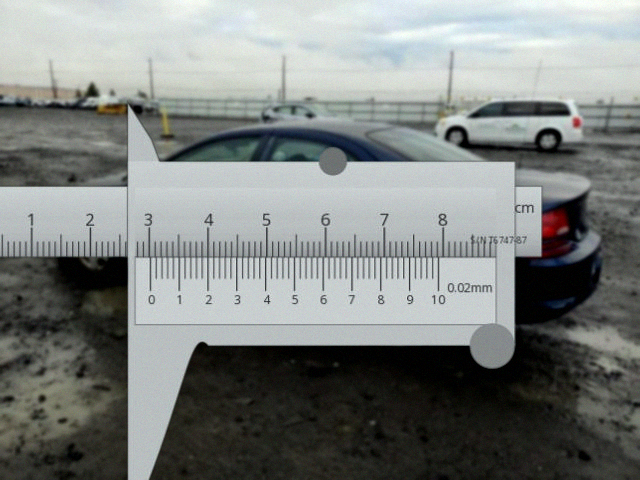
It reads 30.2; mm
